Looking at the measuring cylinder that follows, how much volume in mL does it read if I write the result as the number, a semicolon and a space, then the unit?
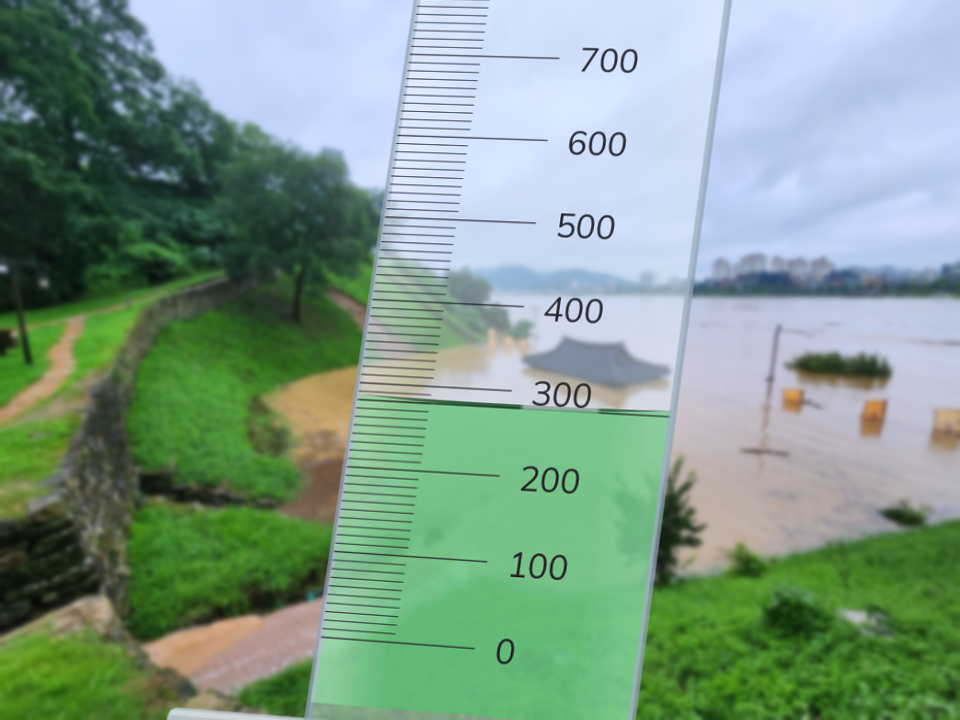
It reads 280; mL
